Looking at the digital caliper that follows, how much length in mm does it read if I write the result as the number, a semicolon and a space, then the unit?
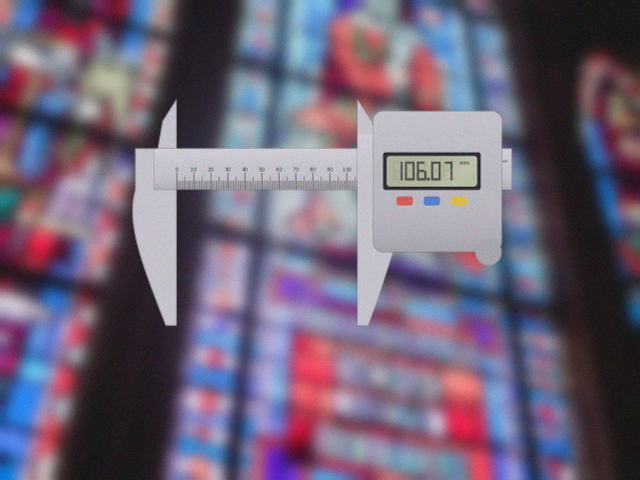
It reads 106.07; mm
